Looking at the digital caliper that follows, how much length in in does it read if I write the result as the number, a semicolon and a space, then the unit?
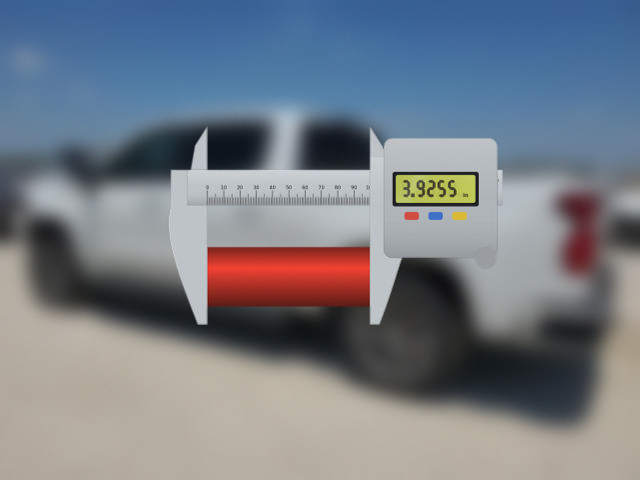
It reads 3.9255; in
